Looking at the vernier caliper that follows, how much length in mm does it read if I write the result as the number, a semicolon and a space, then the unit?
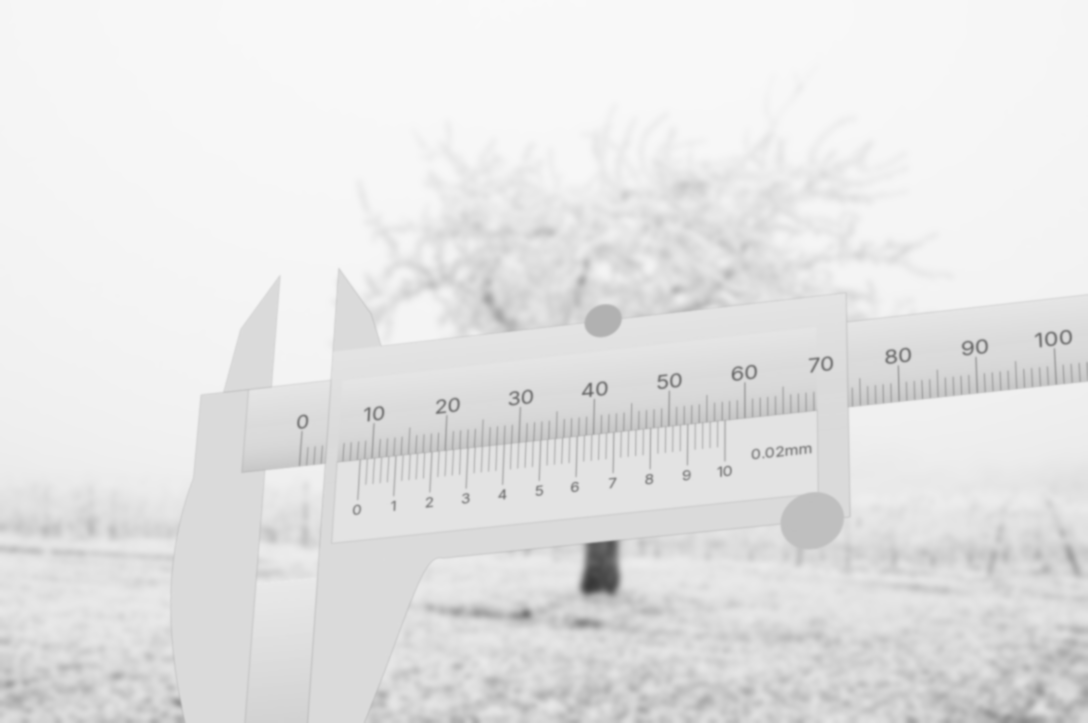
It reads 8.4; mm
